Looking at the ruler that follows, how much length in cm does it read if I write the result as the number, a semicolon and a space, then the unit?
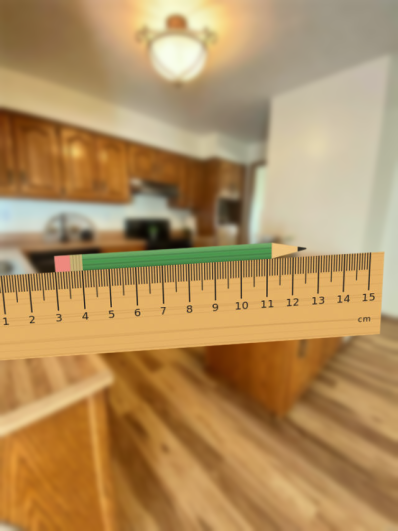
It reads 9.5; cm
